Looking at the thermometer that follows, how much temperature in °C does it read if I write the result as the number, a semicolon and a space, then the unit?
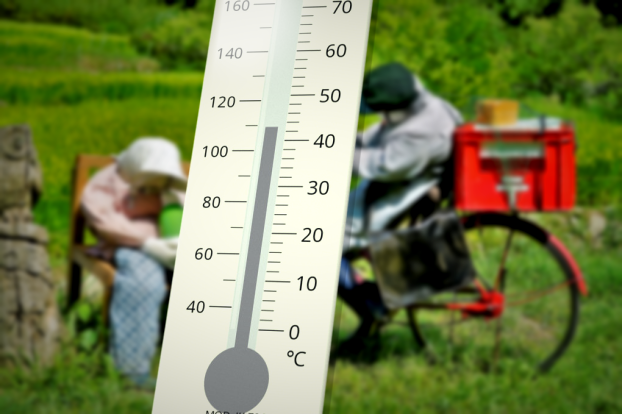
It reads 43; °C
